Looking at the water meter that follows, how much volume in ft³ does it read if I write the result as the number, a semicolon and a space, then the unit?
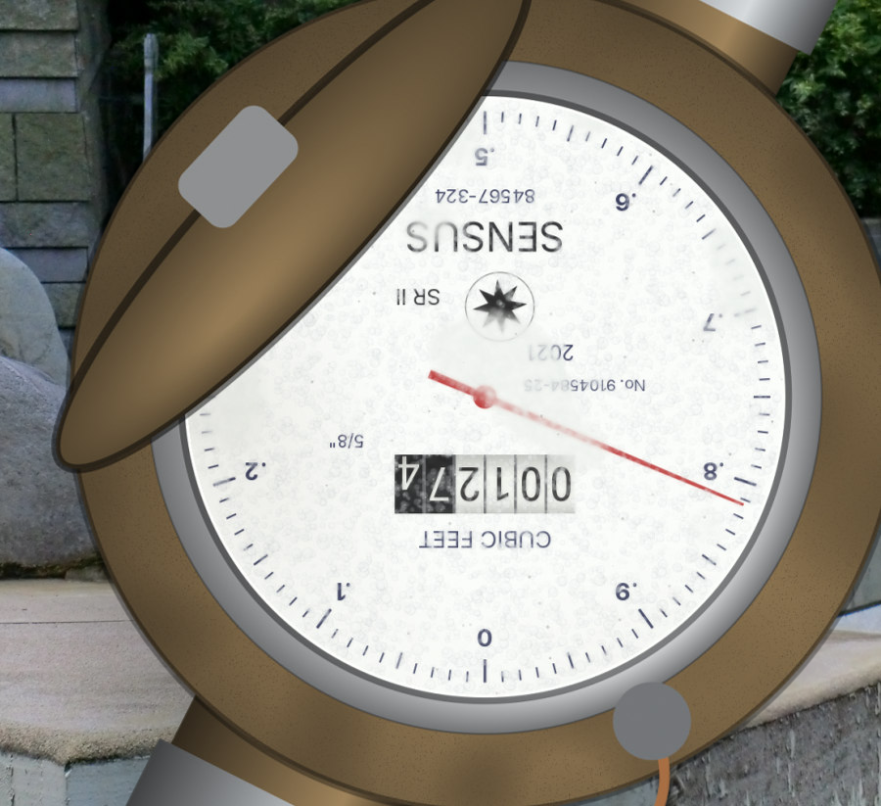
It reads 1273.81; ft³
